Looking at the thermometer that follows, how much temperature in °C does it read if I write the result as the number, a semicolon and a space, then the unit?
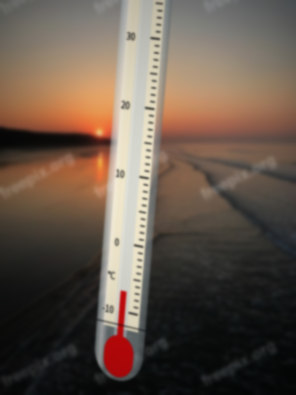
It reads -7; °C
